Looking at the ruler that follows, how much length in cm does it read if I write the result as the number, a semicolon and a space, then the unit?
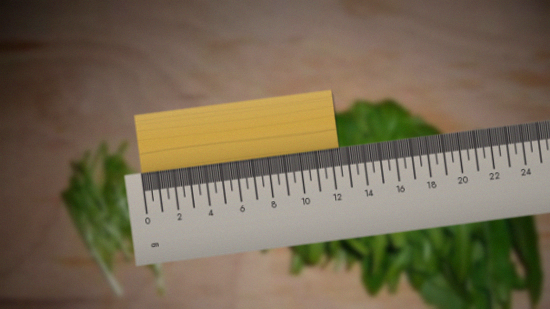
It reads 12.5; cm
